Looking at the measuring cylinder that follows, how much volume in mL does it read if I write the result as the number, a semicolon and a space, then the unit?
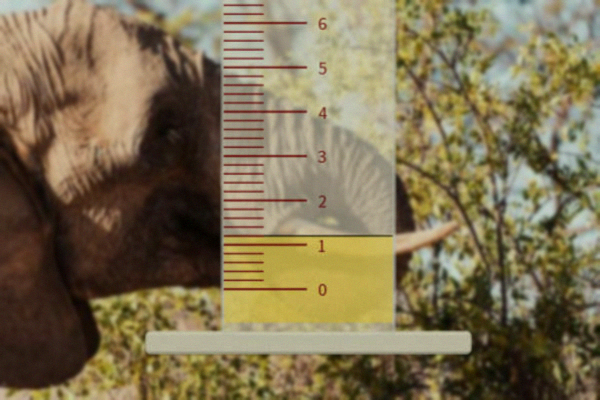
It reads 1.2; mL
